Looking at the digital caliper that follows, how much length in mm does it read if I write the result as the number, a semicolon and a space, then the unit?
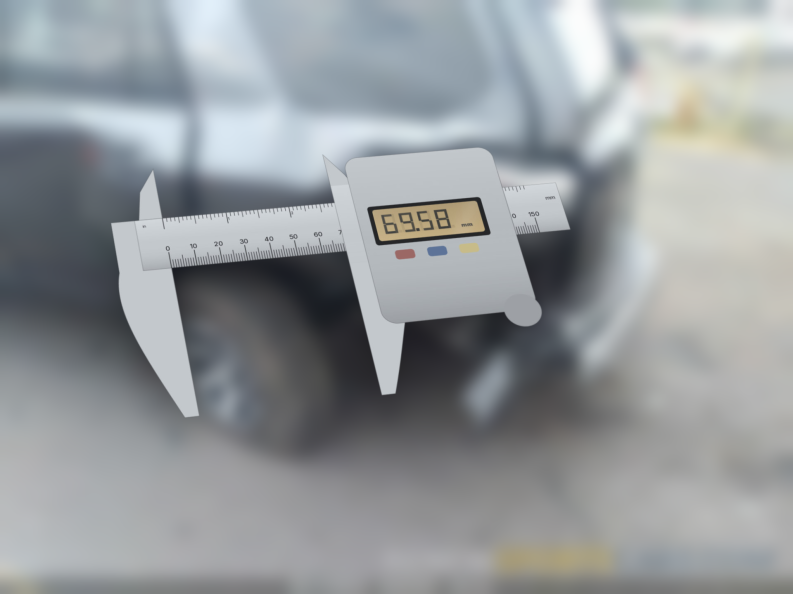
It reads 69.58; mm
